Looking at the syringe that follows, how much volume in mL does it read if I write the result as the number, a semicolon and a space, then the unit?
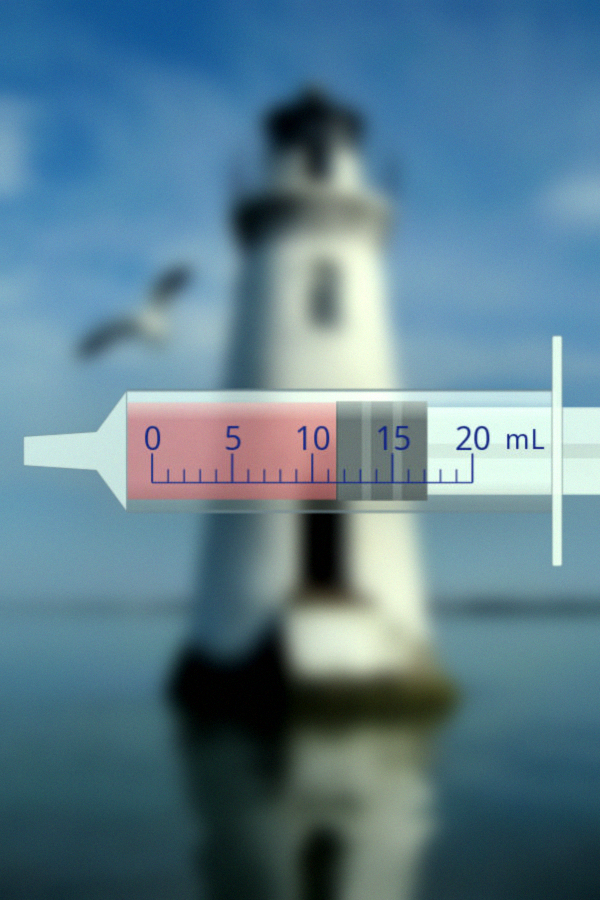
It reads 11.5; mL
